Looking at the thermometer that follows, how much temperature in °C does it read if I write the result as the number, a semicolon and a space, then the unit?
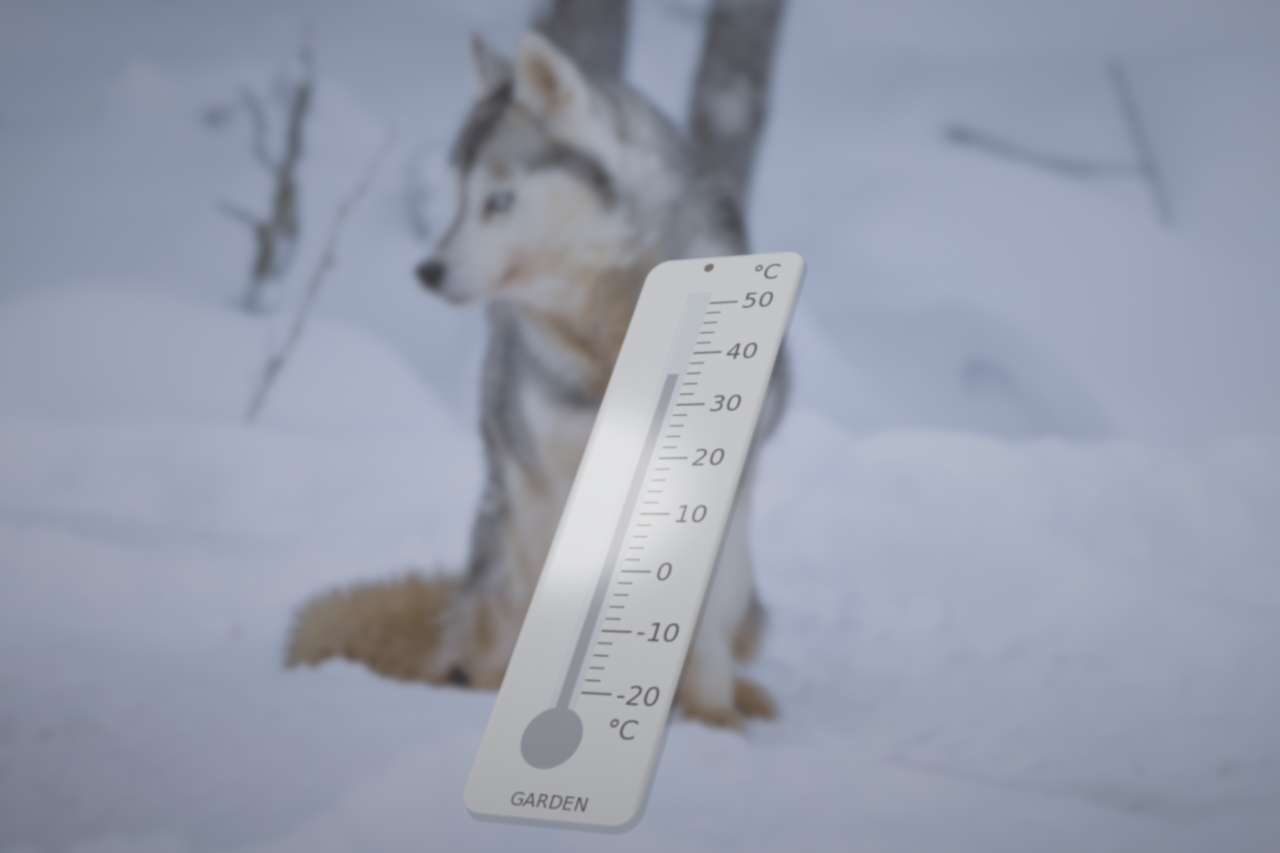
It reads 36; °C
